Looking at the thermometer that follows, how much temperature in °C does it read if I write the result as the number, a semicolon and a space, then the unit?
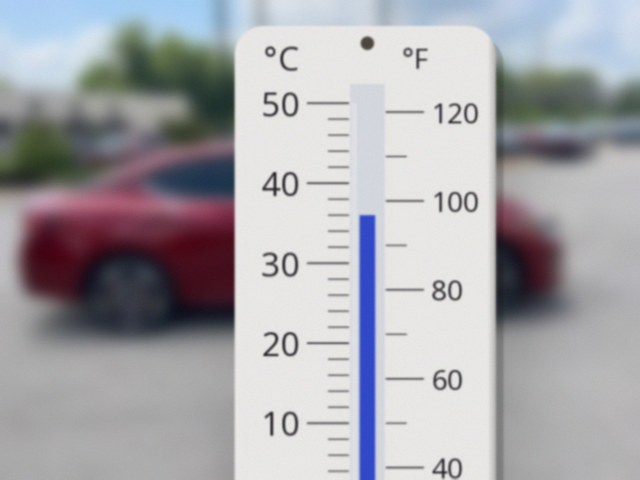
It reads 36; °C
